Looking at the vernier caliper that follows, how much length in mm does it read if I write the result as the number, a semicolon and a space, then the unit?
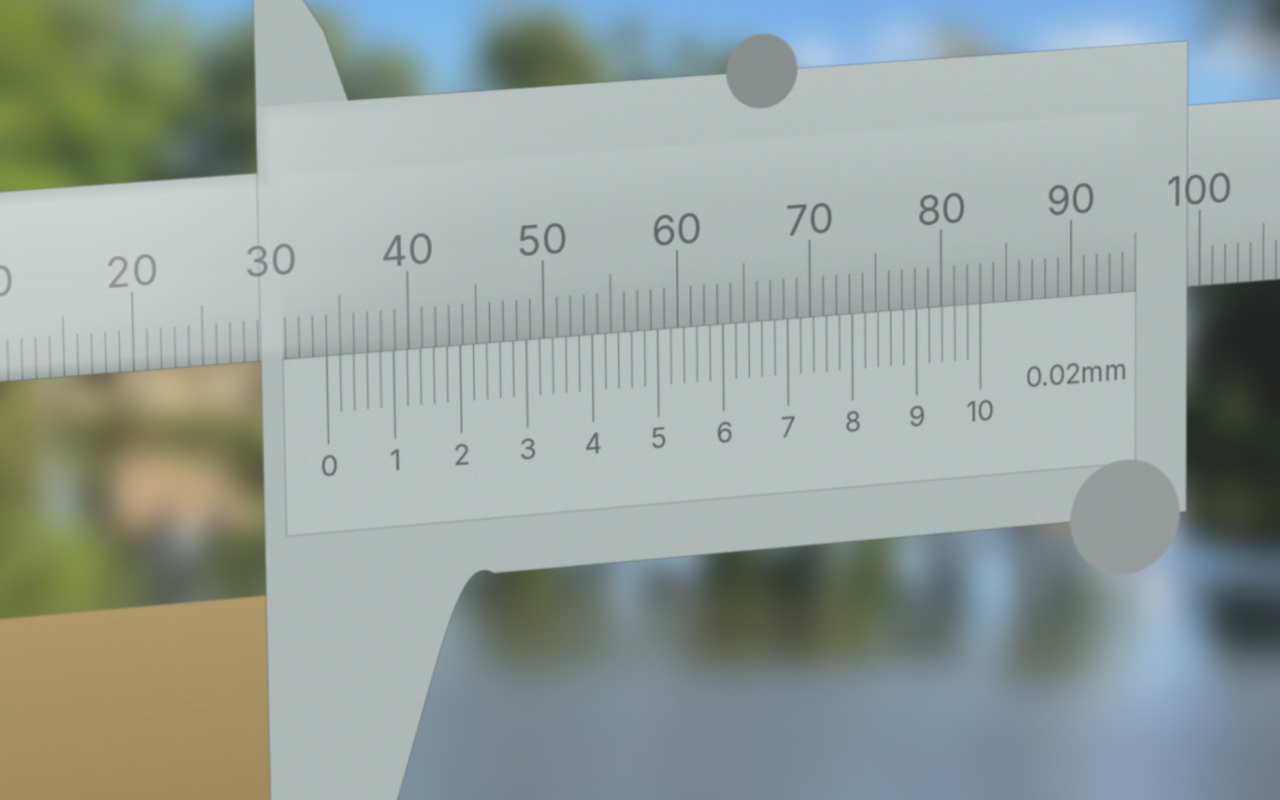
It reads 34.0; mm
